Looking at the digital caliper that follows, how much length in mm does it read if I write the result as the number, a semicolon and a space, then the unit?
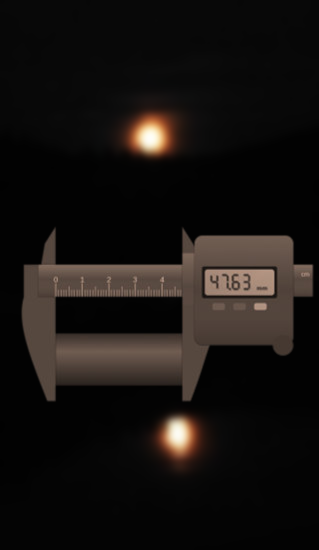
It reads 47.63; mm
